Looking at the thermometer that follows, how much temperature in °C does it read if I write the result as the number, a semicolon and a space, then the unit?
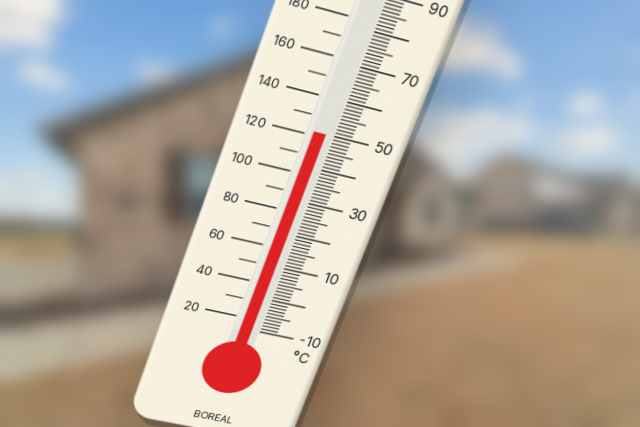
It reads 50; °C
